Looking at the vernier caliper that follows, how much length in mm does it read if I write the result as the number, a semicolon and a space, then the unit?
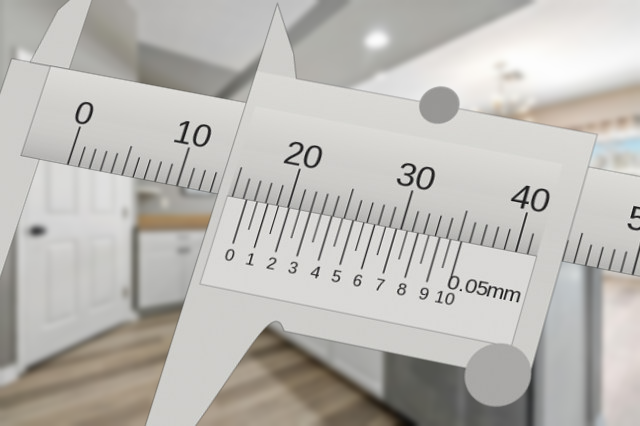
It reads 16.3; mm
